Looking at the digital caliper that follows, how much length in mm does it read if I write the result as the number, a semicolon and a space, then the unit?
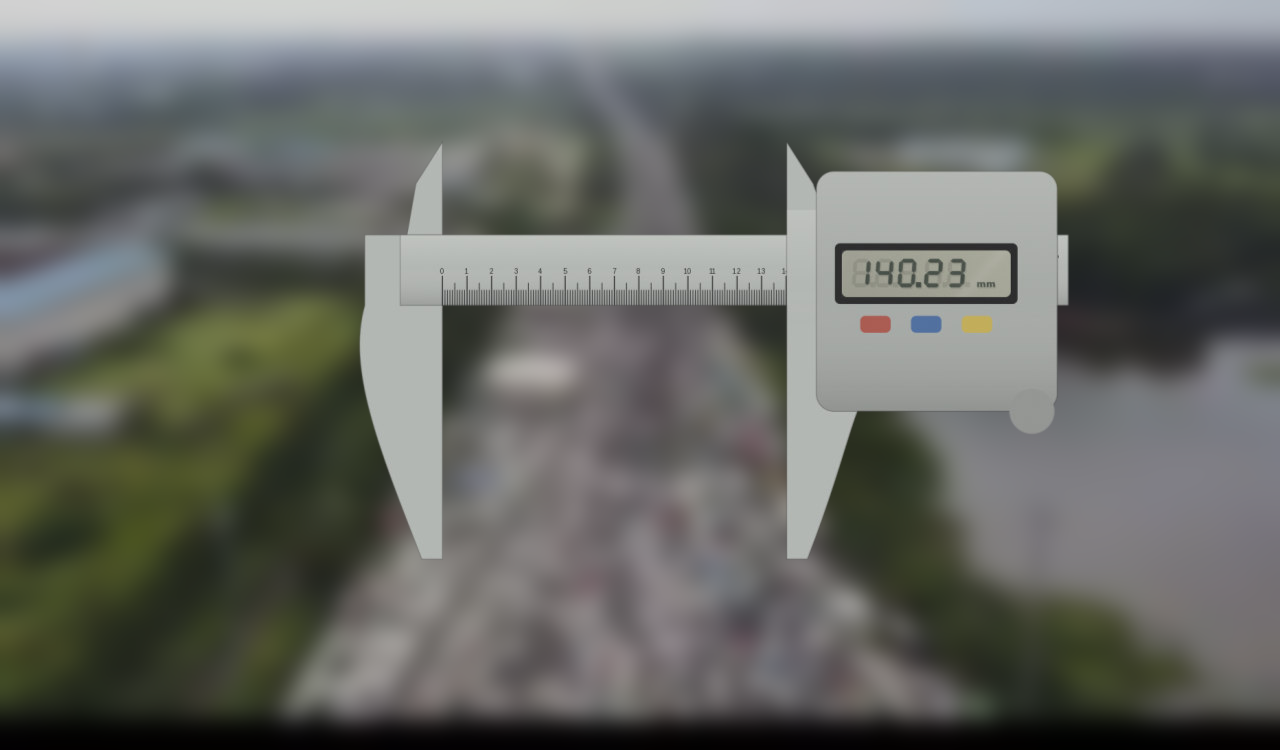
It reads 140.23; mm
